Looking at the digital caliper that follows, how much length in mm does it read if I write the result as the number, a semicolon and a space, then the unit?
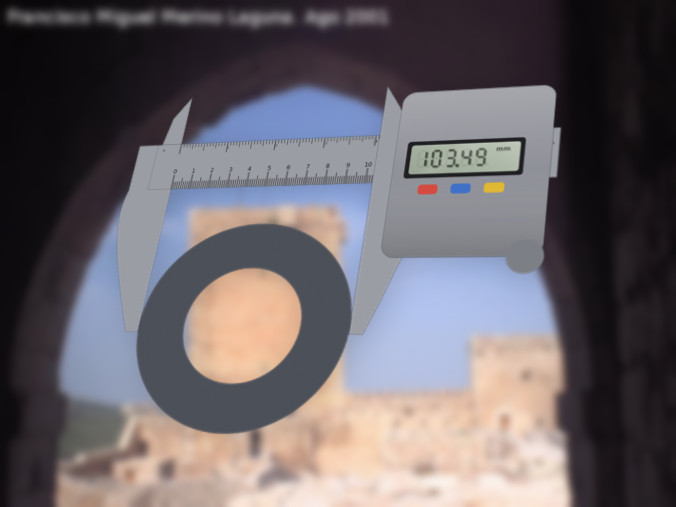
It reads 103.49; mm
